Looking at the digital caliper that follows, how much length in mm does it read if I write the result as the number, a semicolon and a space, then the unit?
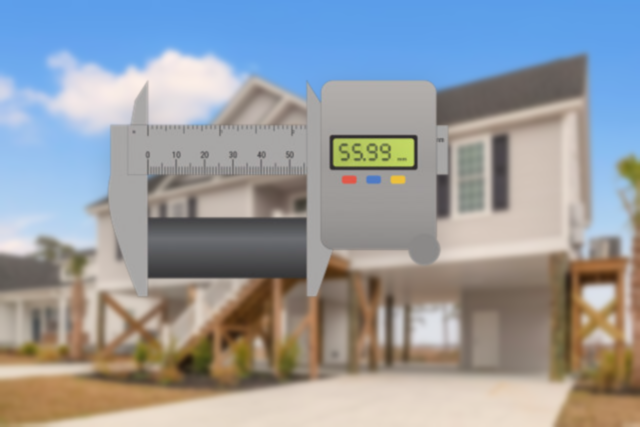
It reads 55.99; mm
